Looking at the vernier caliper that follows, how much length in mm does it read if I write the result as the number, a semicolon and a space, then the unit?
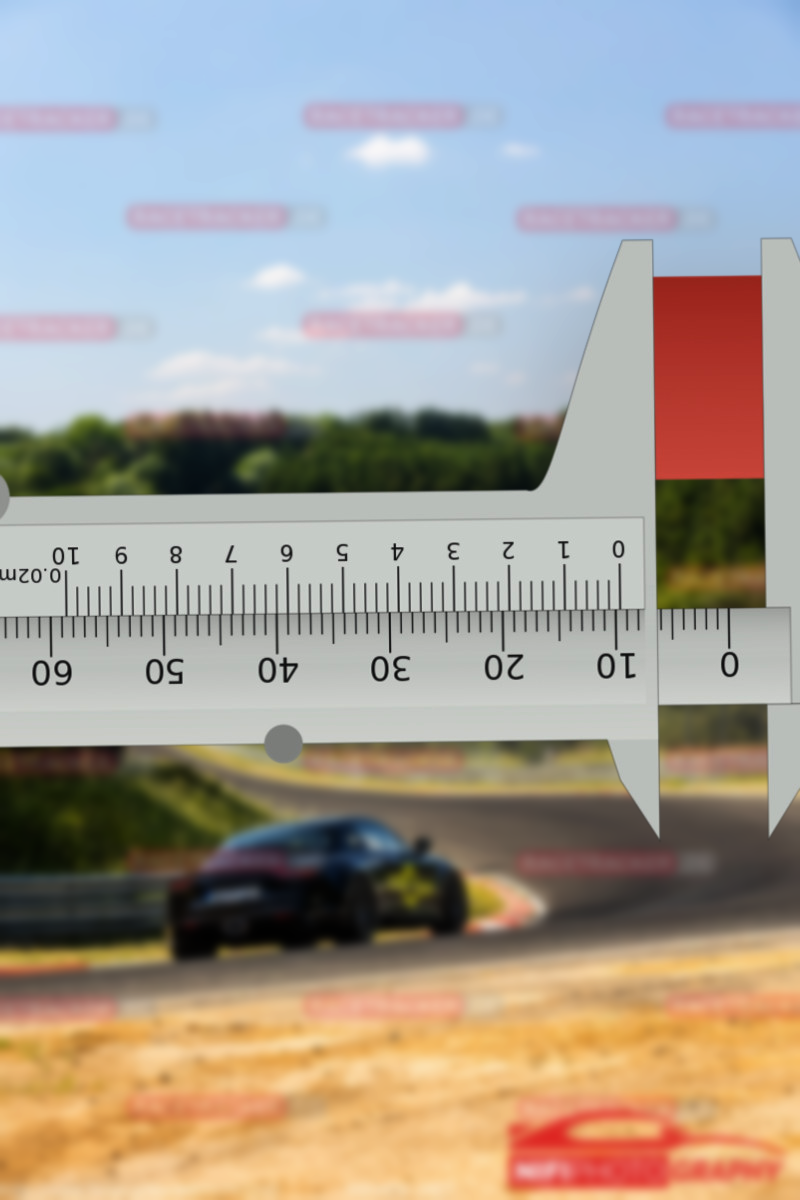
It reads 9.6; mm
